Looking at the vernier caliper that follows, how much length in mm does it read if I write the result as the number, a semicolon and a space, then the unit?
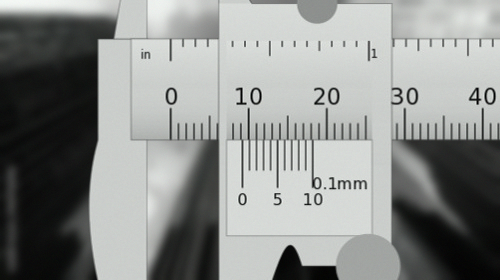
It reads 9.2; mm
